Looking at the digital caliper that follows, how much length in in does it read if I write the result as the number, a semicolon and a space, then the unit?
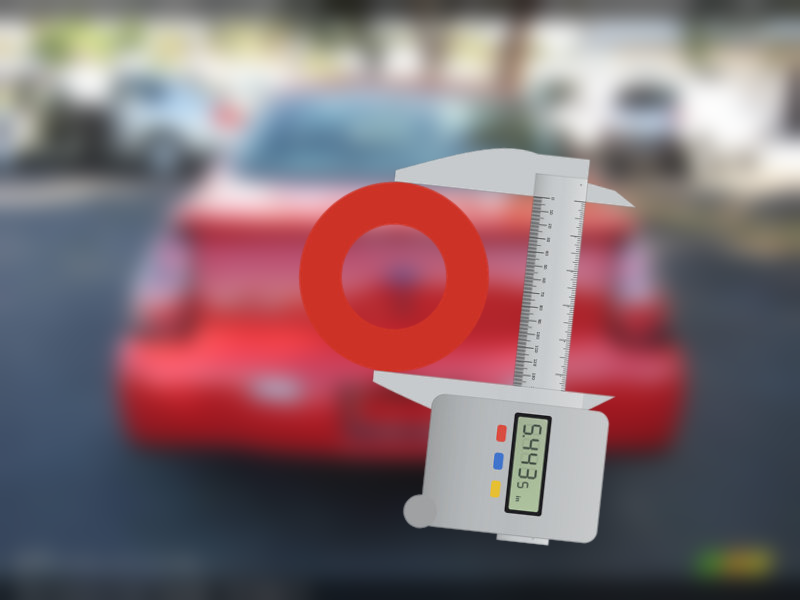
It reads 5.4435; in
